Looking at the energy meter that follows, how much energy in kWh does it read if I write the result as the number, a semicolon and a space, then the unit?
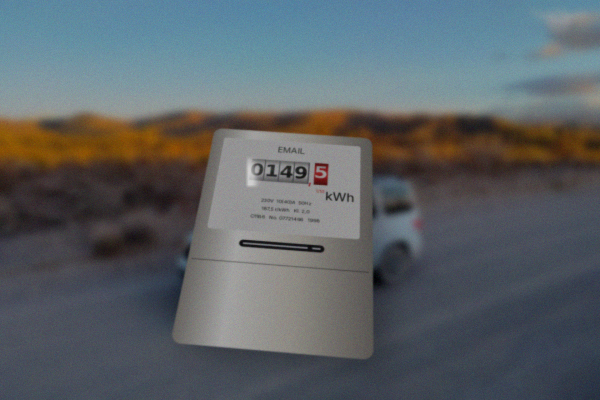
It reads 149.5; kWh
